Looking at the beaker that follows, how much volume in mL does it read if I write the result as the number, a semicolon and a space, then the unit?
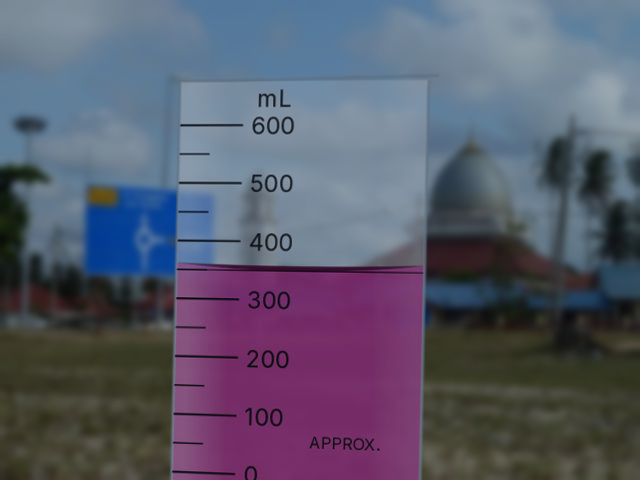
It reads 350; mL
